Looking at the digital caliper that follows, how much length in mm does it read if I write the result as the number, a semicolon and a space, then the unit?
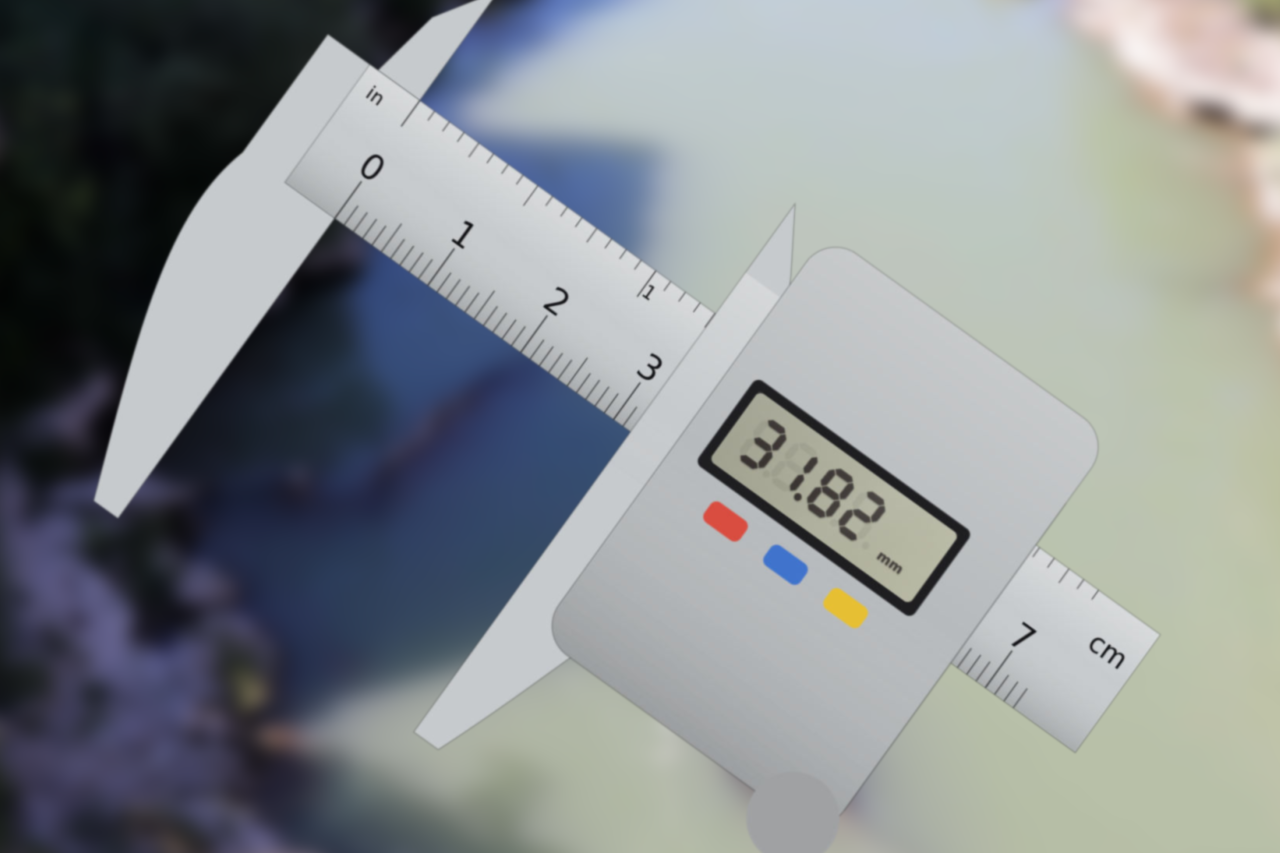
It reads 31.82; mm
